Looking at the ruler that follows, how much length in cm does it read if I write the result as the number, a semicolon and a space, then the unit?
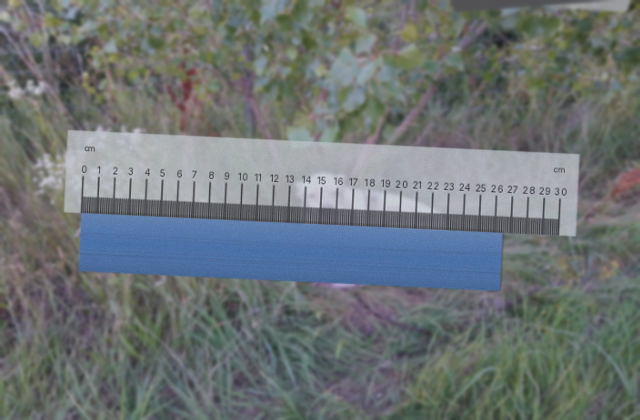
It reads 26.5; cm
